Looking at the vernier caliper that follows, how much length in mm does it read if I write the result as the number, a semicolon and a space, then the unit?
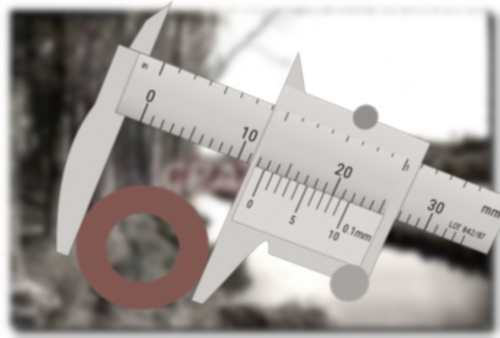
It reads 12.8; mm
